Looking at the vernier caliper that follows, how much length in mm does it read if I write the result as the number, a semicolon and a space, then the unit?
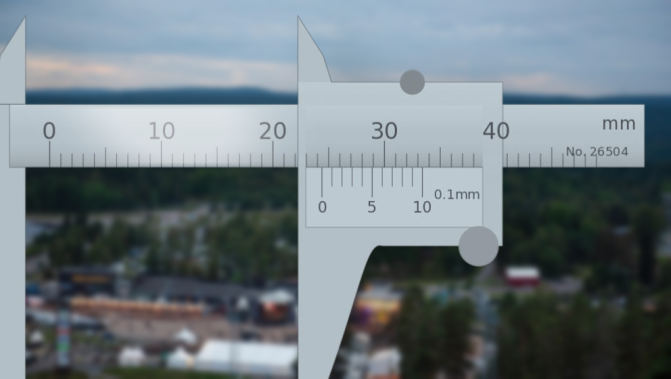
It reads 24.4; mm
